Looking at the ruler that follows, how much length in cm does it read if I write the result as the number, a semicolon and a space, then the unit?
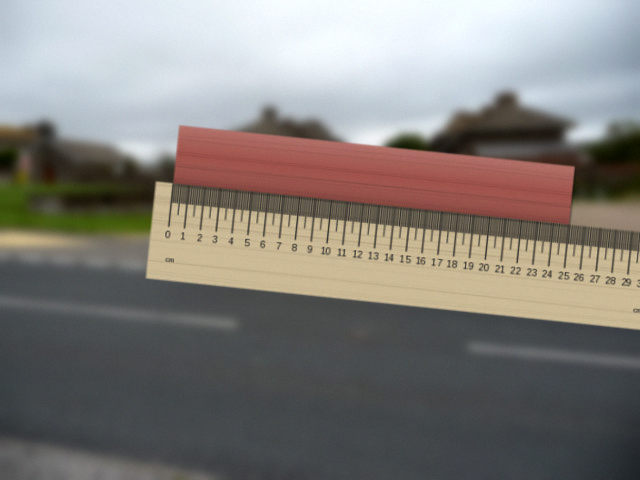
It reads 25; cm
